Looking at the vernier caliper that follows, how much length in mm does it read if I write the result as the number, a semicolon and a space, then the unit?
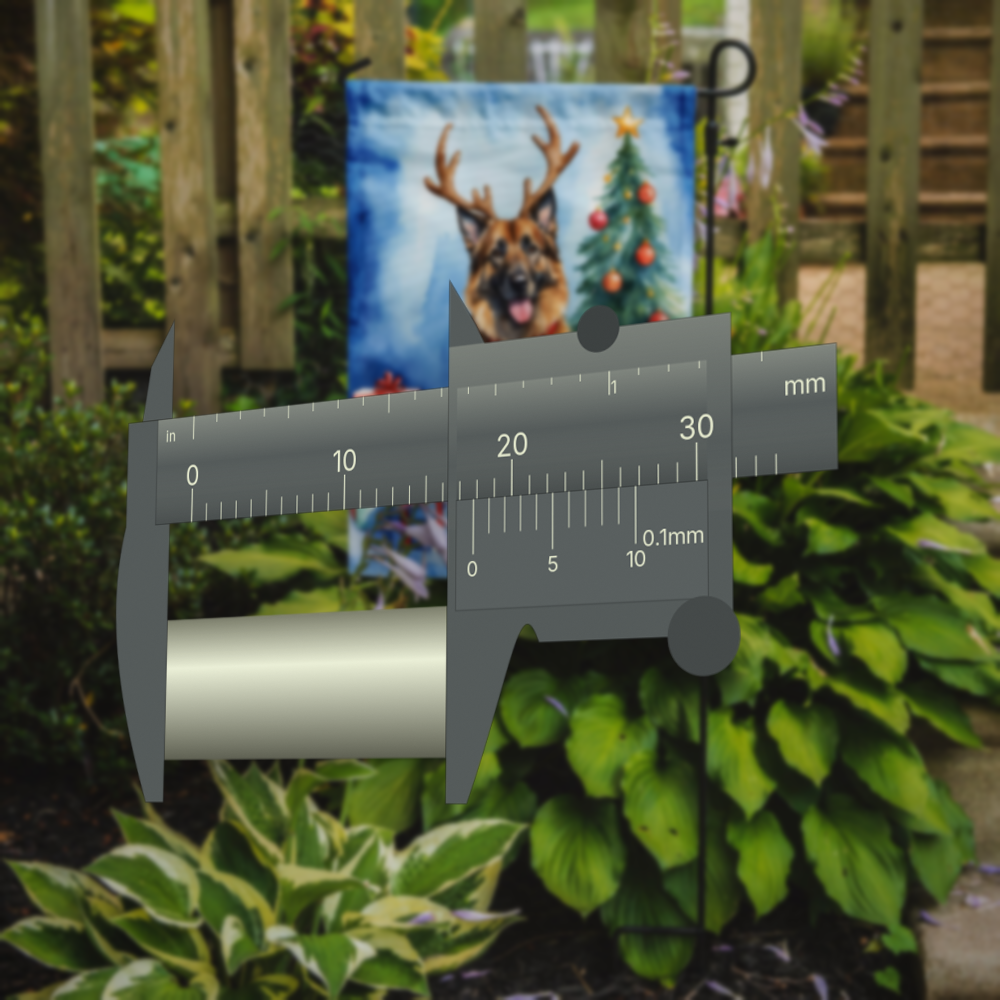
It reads 17.8; mm
